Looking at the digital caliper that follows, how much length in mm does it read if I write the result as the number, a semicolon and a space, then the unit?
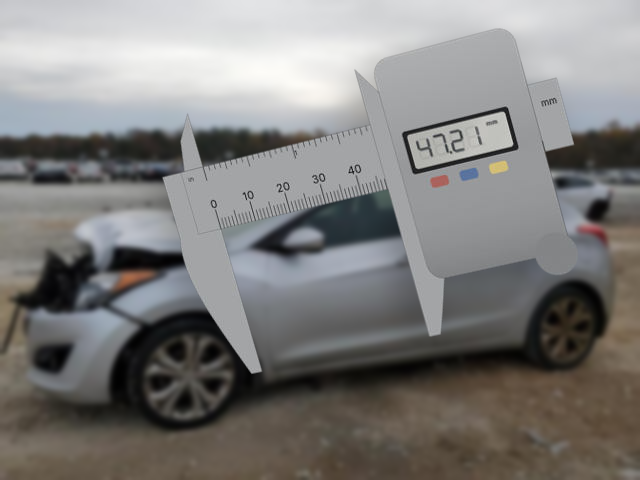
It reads 47.21; mm
